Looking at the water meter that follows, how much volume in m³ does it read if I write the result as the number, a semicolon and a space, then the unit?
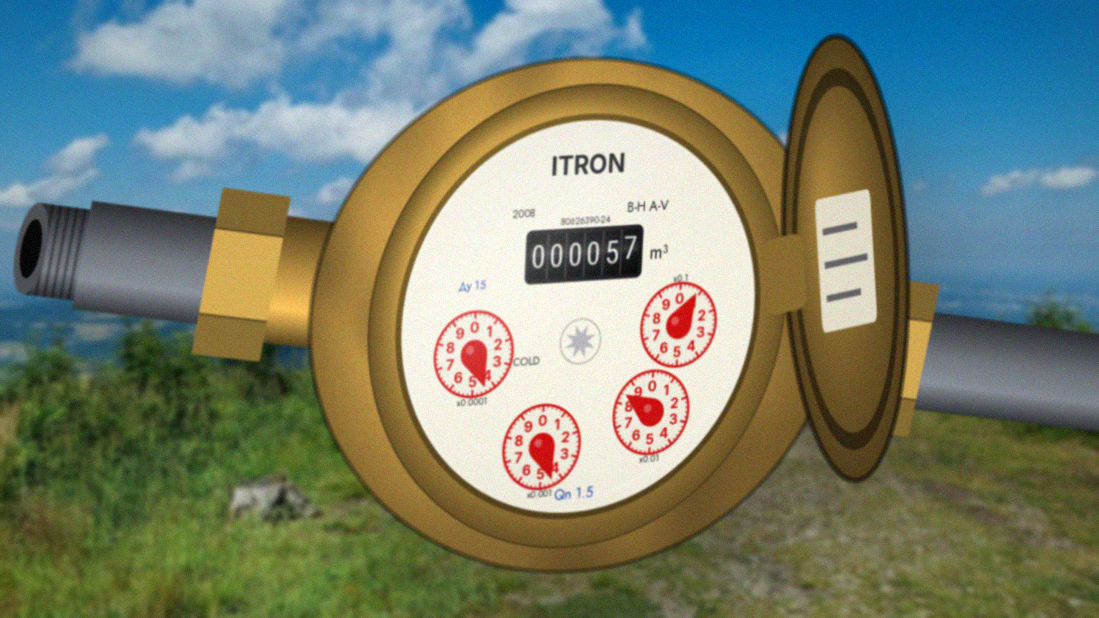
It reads 57.0844; m³
